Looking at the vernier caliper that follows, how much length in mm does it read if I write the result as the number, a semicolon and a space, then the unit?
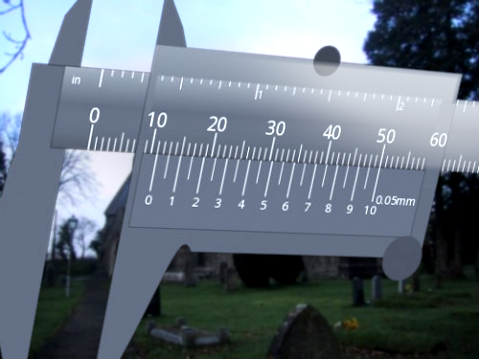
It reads 11.0; mm
